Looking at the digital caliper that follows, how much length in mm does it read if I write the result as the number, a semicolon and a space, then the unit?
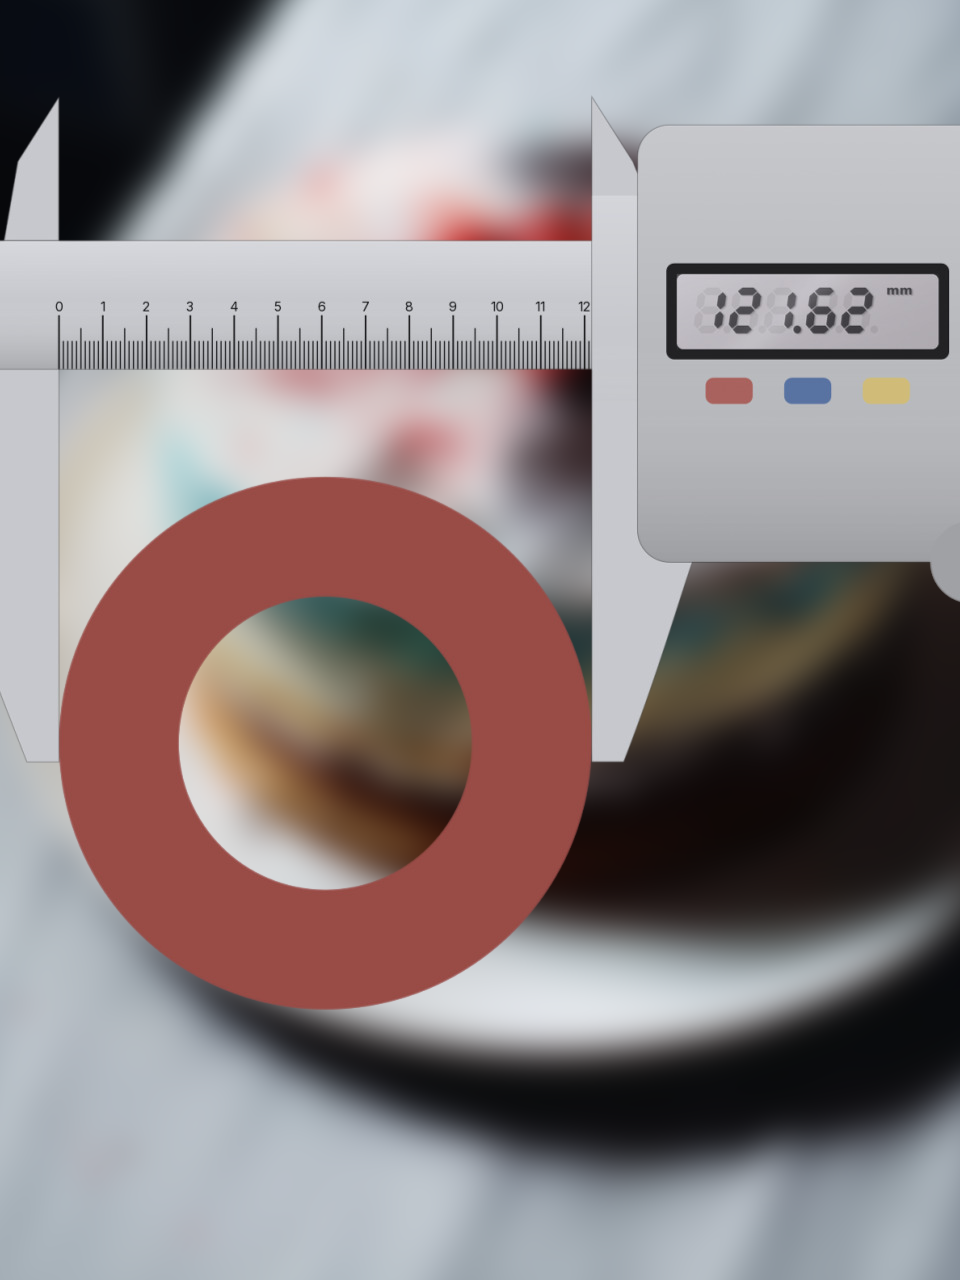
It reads 121.62; mm
